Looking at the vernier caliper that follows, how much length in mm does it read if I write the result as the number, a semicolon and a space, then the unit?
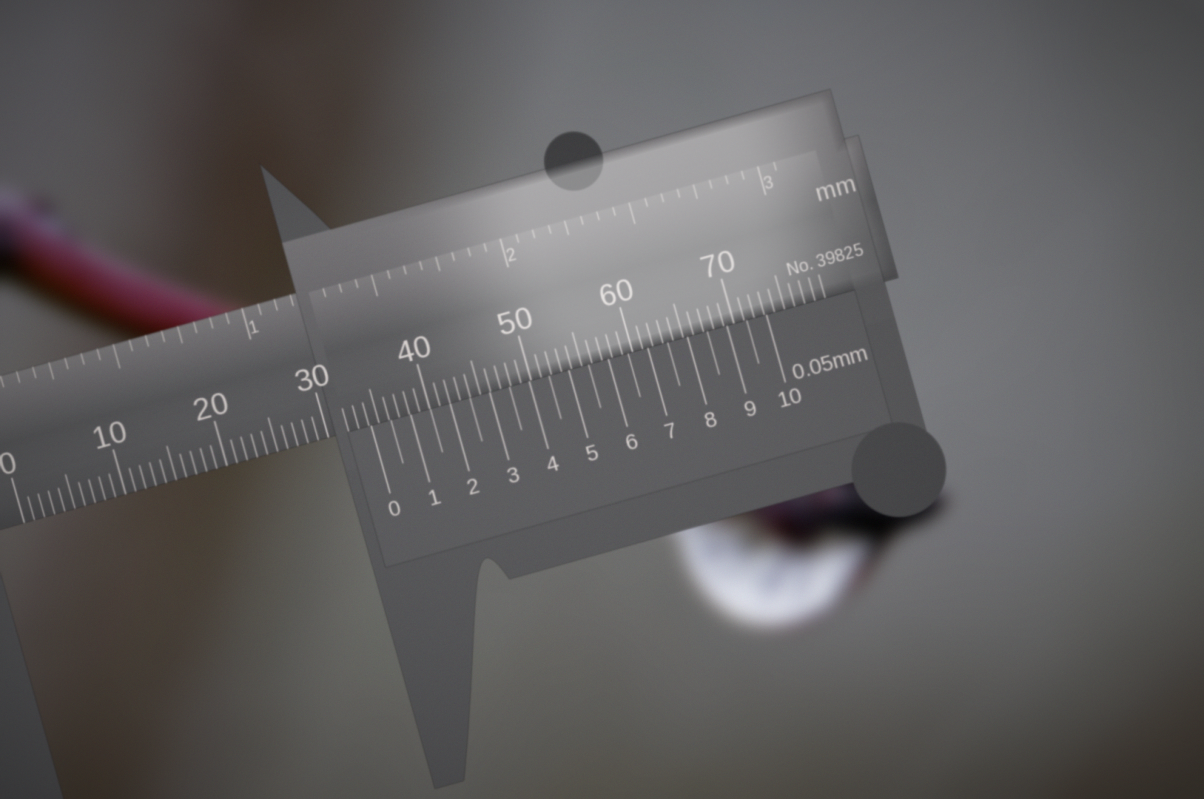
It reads 34.2; mm
